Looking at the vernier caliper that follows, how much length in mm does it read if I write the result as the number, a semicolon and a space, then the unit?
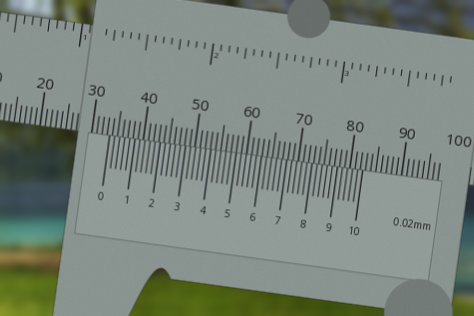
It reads 33.5; mm
